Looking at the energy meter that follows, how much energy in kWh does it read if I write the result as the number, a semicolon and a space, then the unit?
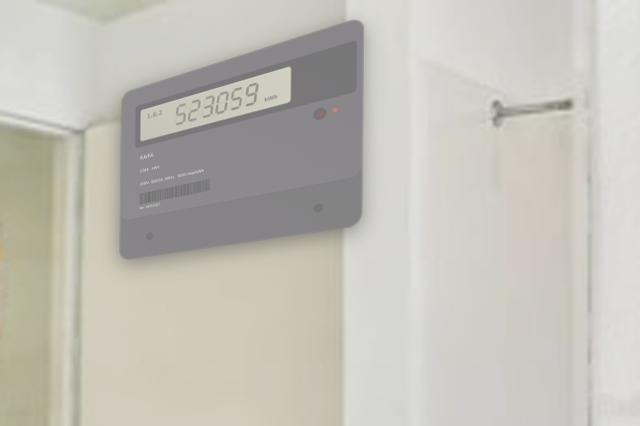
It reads 523059; kWh
